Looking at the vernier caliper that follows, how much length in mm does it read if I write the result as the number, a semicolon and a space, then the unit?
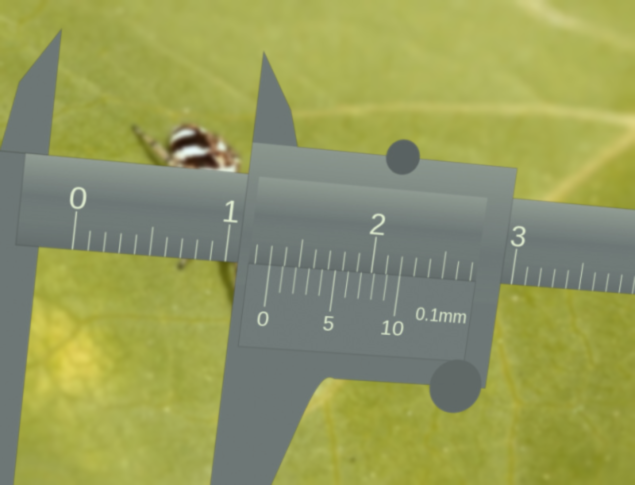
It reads 13.0; mm
